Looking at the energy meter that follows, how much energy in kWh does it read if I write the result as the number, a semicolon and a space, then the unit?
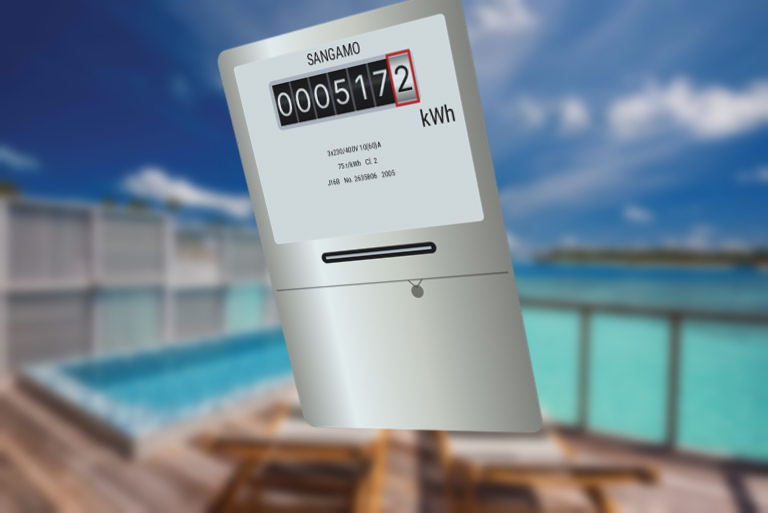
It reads 517.2; kWh
